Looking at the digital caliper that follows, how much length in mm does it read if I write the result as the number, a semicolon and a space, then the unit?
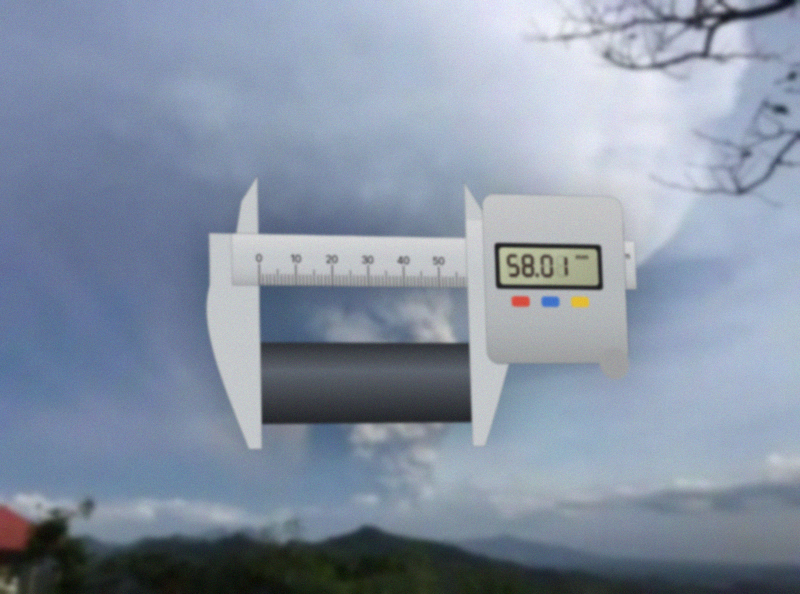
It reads 58.01; mm
